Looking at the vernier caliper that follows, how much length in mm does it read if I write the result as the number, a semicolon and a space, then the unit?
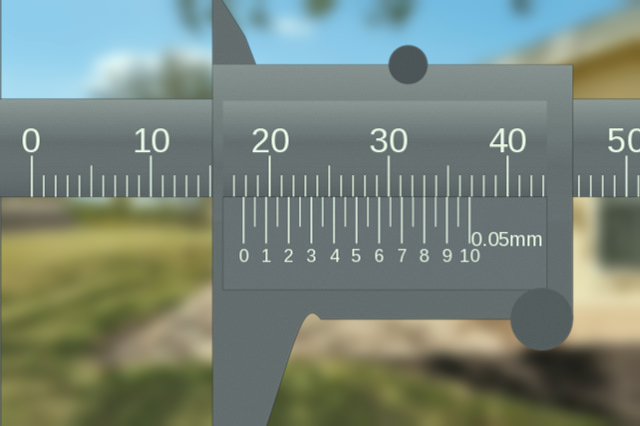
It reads 17.8; mm
